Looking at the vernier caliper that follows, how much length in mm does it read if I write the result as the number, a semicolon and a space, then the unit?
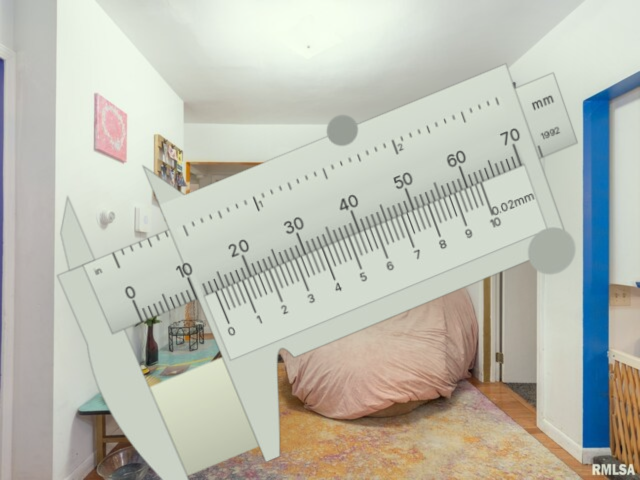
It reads 13.5; mm
